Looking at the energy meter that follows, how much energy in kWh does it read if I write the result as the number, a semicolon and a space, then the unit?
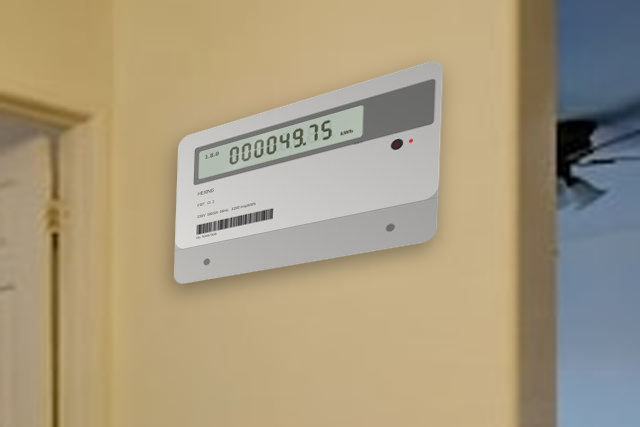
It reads 49.75; kWh
